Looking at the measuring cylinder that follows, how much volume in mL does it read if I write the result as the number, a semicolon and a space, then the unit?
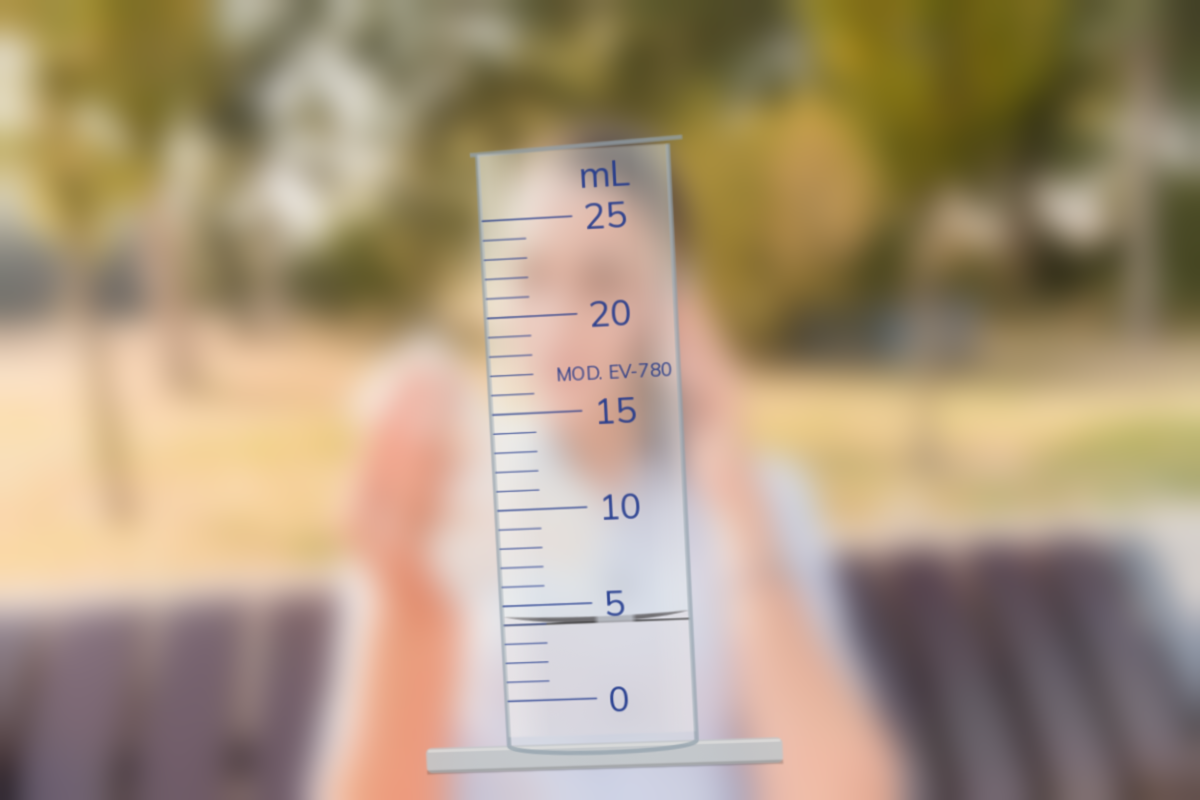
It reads 4; mL
